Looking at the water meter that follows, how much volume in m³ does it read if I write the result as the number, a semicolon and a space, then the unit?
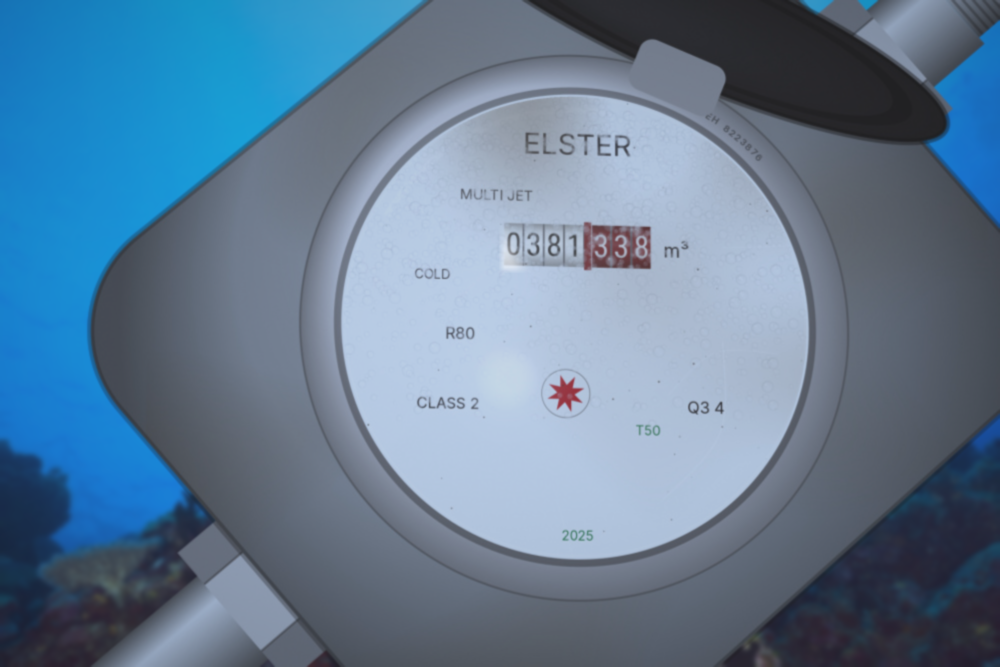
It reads 381.338; m³
